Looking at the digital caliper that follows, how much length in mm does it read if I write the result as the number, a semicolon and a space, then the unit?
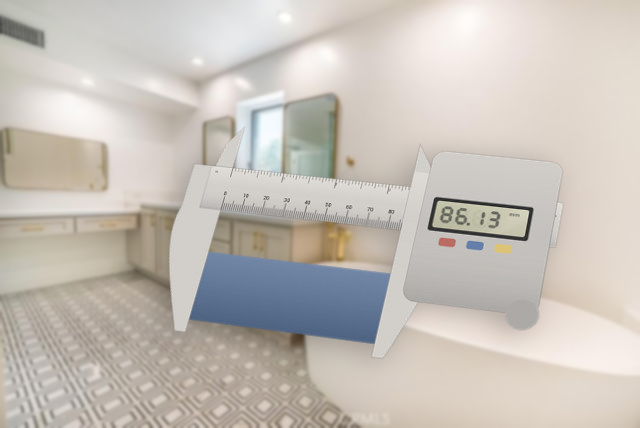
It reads 86.13; mm
